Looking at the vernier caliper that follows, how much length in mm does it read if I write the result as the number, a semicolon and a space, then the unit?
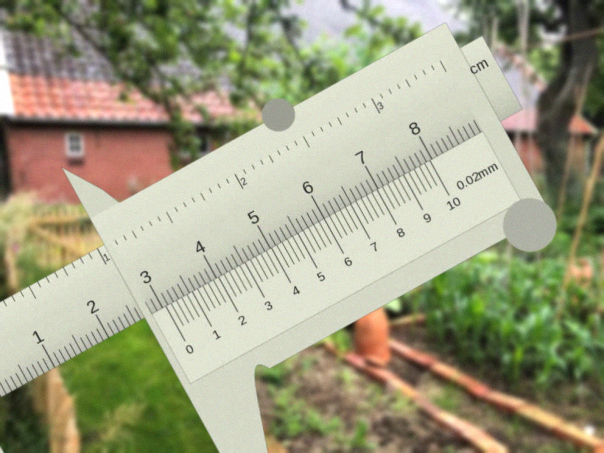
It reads 30.6; mm
